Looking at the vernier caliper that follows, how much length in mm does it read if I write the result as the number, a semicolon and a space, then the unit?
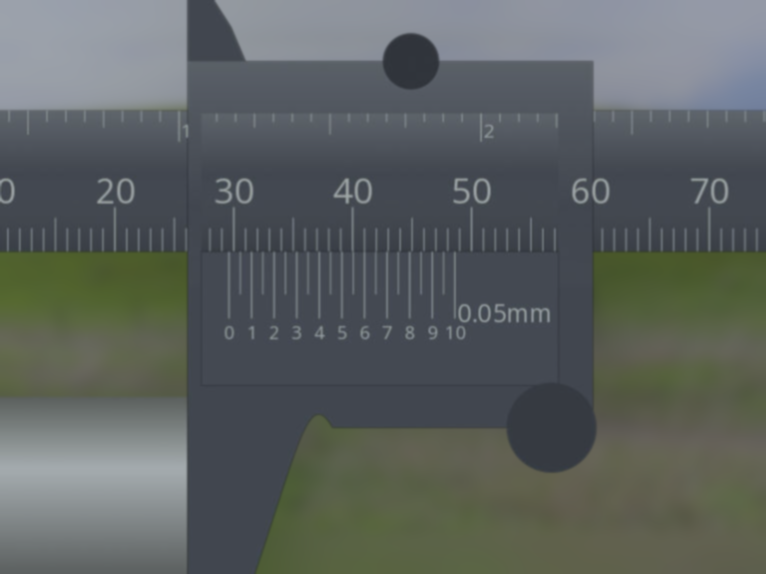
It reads 29.6; mm
